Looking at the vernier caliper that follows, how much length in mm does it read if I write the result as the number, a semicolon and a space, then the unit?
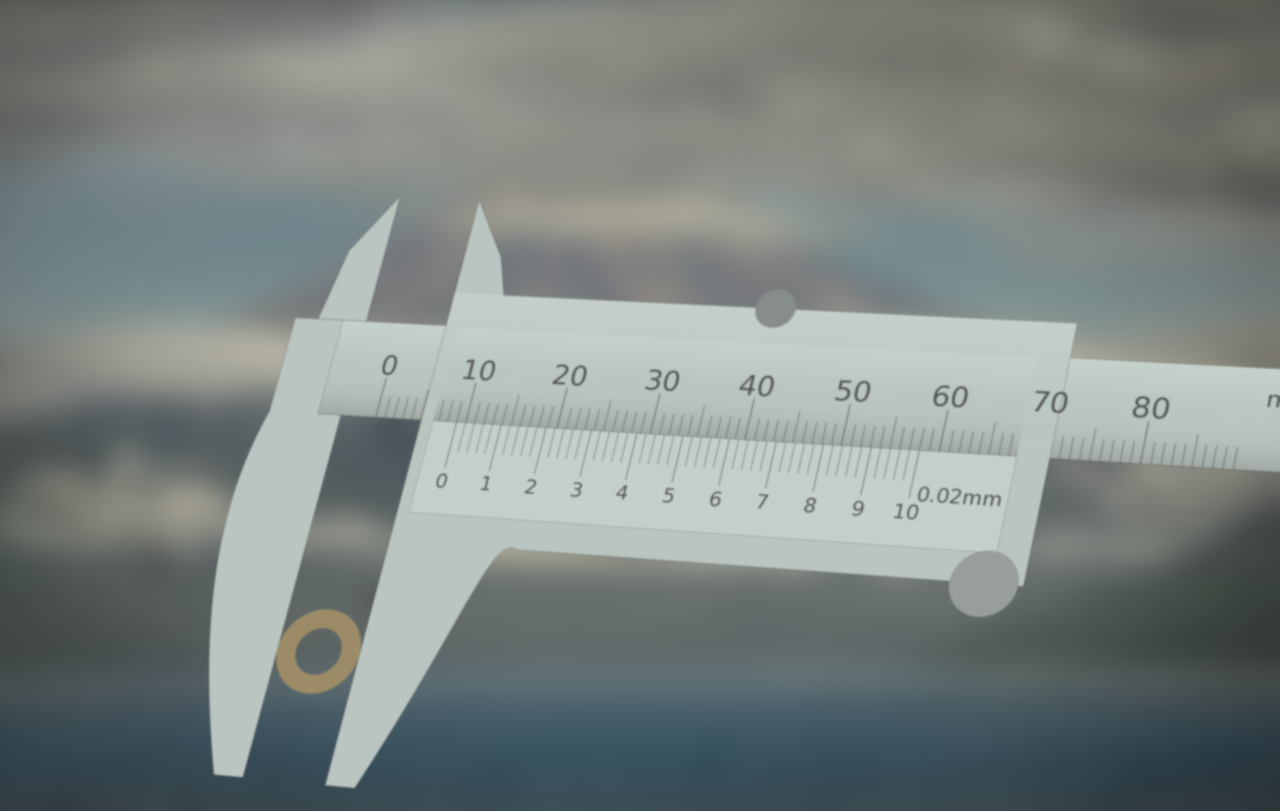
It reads 9.0; mm
